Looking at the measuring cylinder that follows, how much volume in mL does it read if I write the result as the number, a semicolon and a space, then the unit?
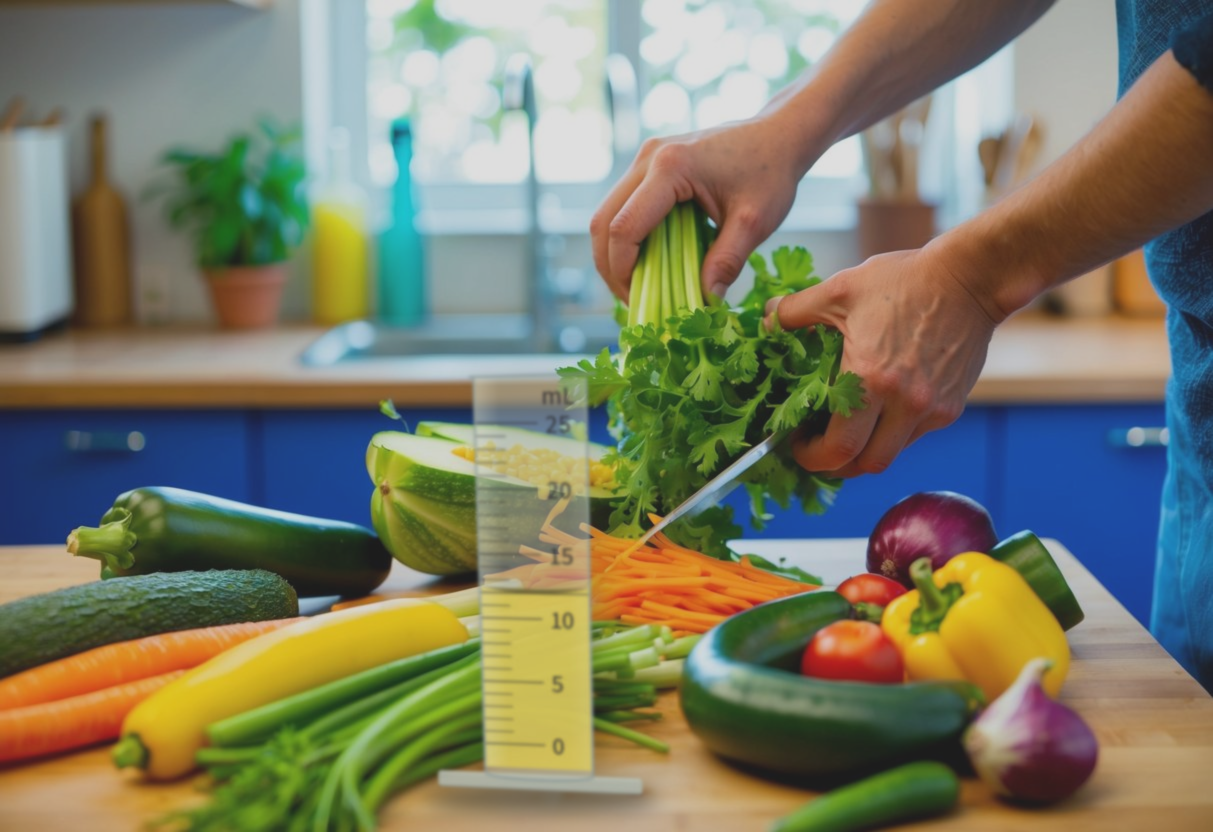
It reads 12; mL
